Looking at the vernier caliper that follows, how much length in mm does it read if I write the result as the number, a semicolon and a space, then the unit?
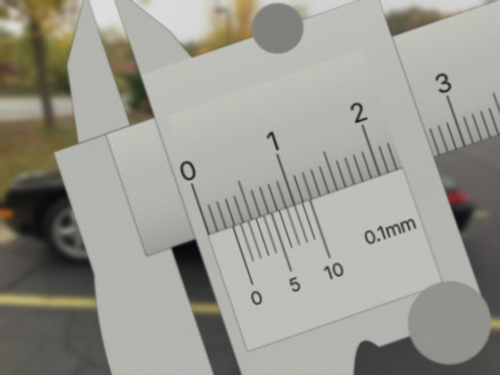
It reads 2.8; mm
